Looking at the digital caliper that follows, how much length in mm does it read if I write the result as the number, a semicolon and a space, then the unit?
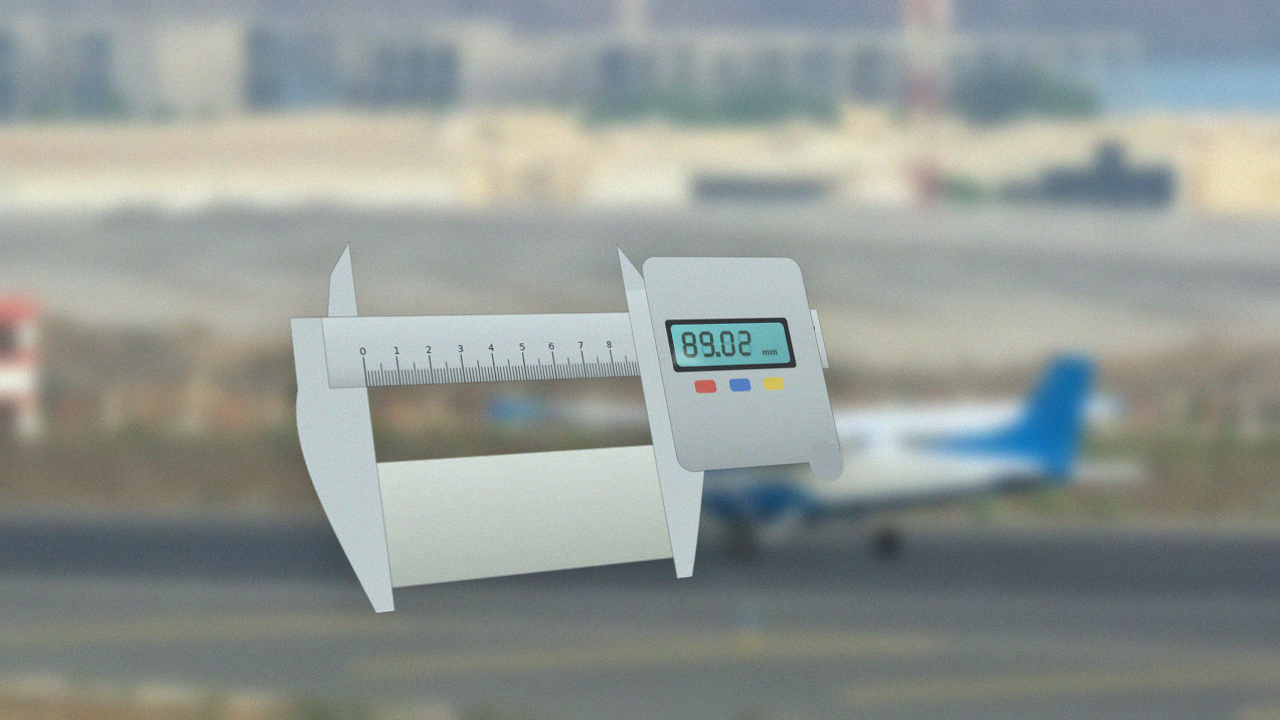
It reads 89.02; mm
